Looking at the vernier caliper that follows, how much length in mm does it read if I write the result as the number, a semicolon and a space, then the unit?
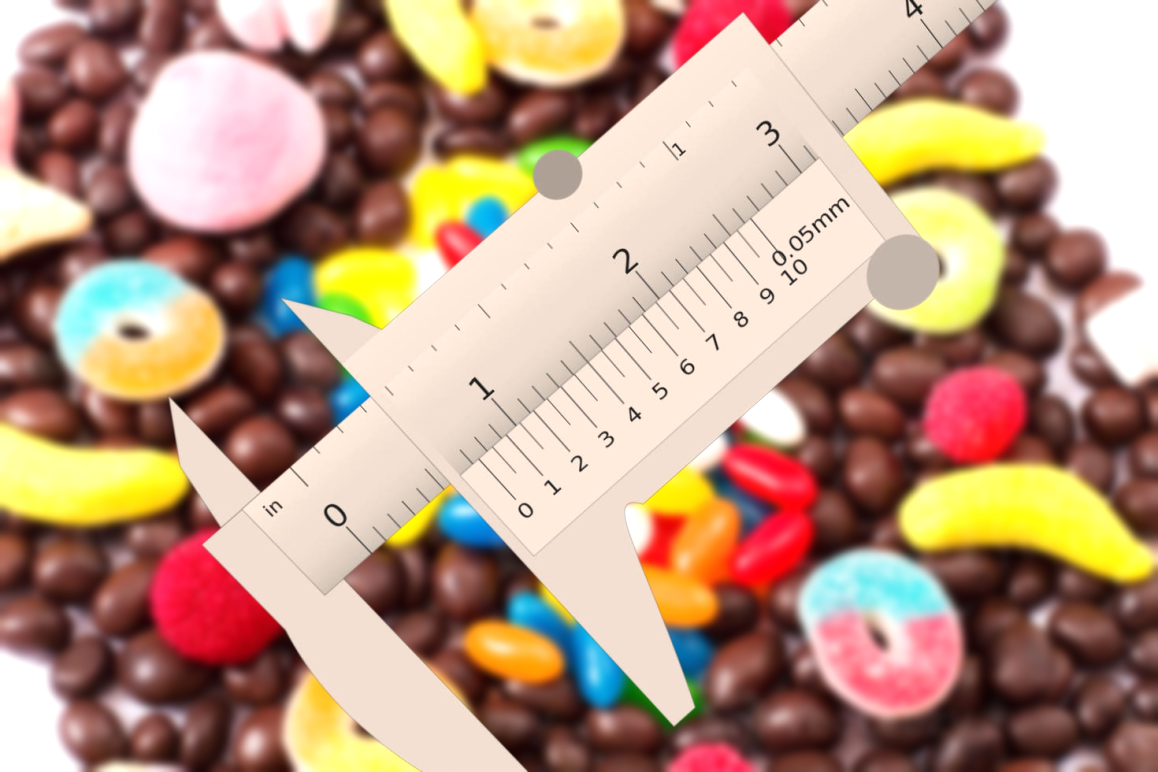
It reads 7.4; mm
